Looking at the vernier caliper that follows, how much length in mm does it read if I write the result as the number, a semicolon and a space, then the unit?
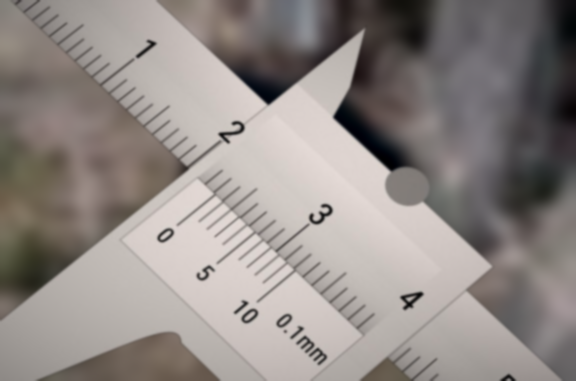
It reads 23.2; mm
